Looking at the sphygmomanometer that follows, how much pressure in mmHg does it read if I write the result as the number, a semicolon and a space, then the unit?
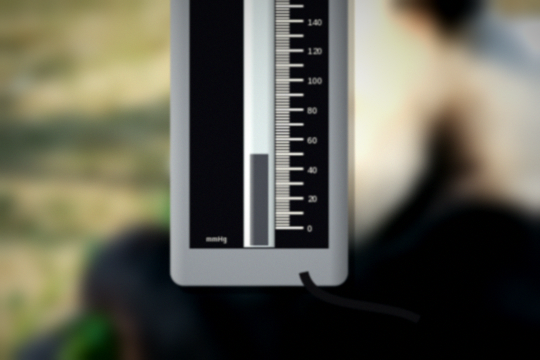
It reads 50; mmHg
